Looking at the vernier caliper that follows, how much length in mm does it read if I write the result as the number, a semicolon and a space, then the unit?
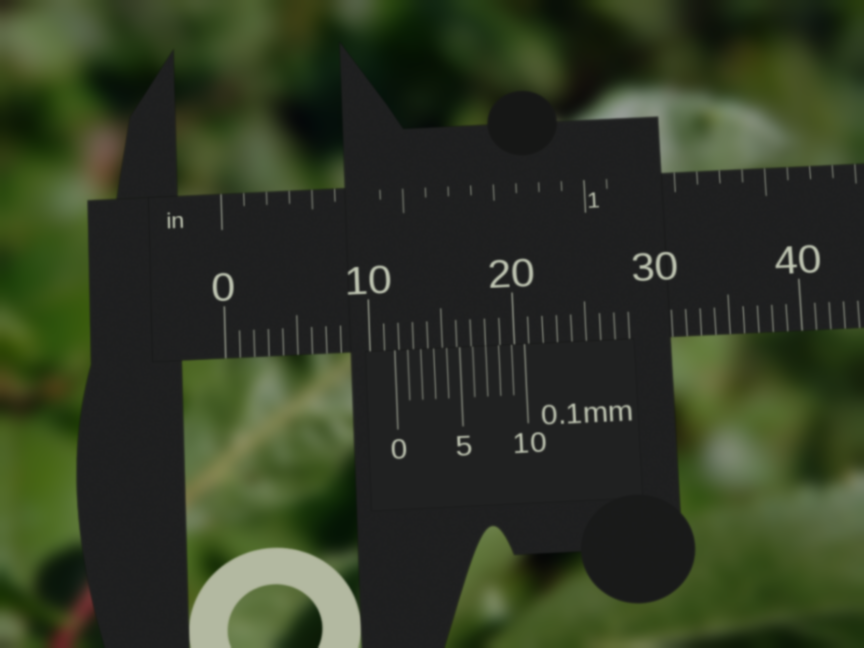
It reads 11.7; mm
